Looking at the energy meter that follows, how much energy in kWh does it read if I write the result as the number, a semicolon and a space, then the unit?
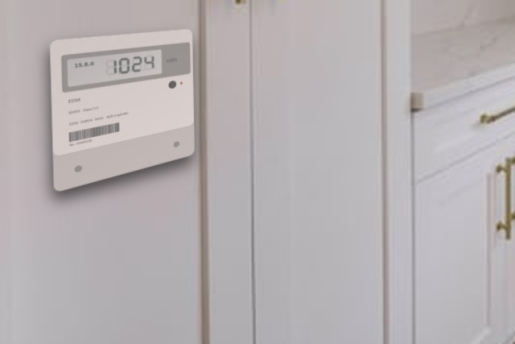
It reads 1024; kWh
